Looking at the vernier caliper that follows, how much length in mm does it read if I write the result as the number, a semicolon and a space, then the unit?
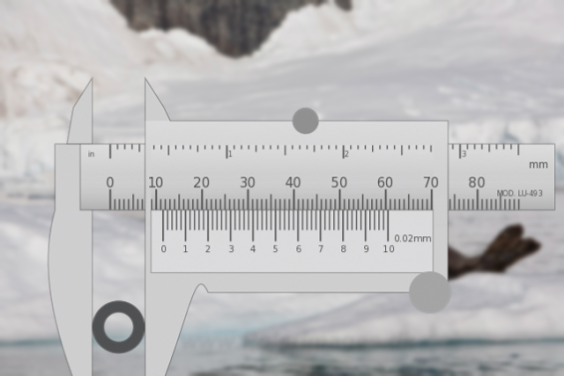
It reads 11.5; mm
